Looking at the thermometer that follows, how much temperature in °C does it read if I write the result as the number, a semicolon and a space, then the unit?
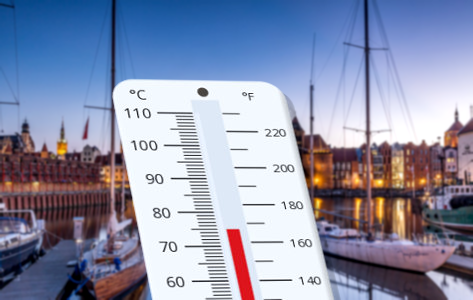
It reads 75; °C
